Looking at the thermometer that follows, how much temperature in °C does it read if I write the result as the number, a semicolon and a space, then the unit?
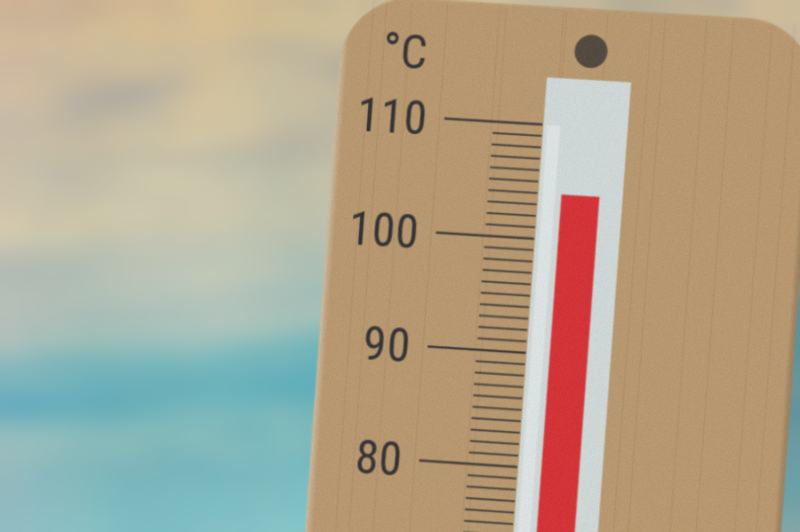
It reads 104; °C
